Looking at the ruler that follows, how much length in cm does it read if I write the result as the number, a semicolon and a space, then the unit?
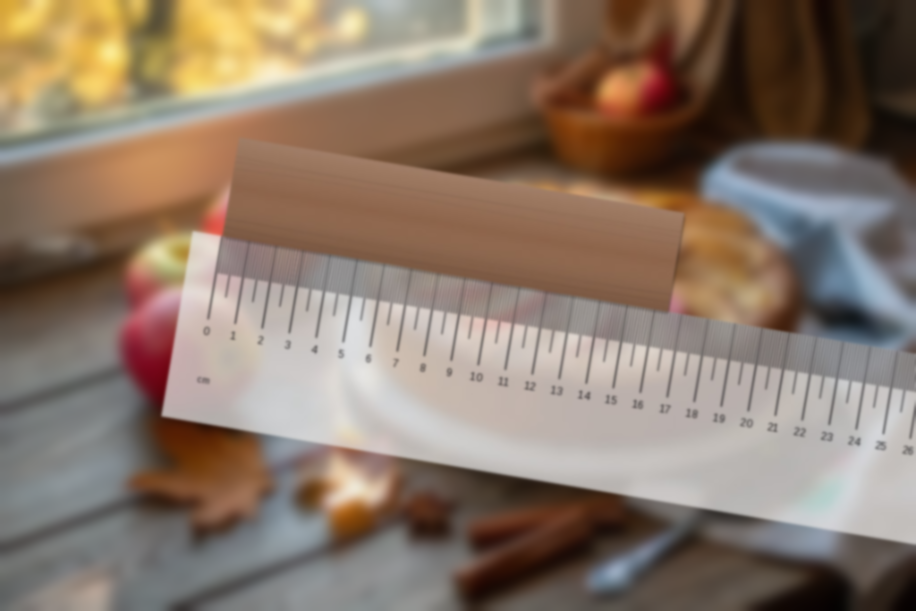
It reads 16.5; cm
